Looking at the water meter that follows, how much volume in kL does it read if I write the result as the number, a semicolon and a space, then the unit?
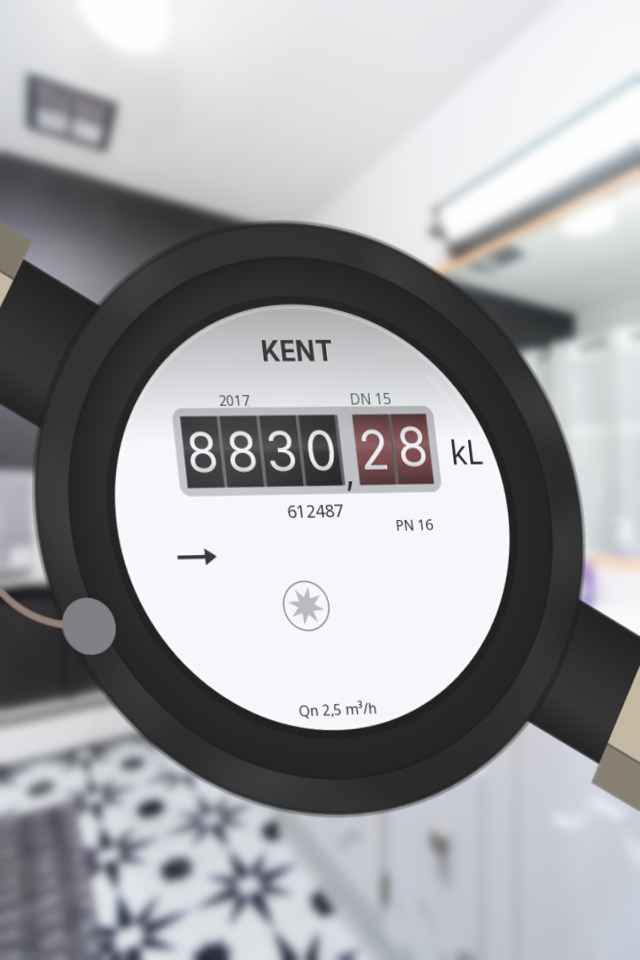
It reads 8830.28; kL
